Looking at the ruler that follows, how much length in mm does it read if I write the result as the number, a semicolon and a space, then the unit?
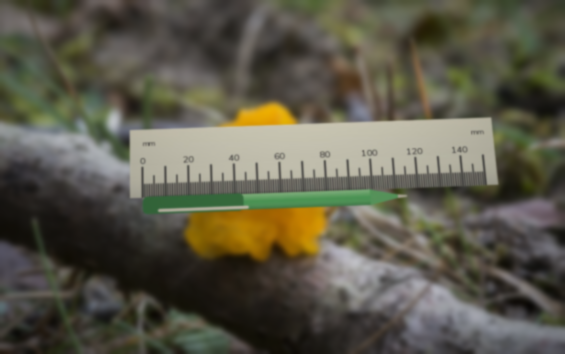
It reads 115; mm
